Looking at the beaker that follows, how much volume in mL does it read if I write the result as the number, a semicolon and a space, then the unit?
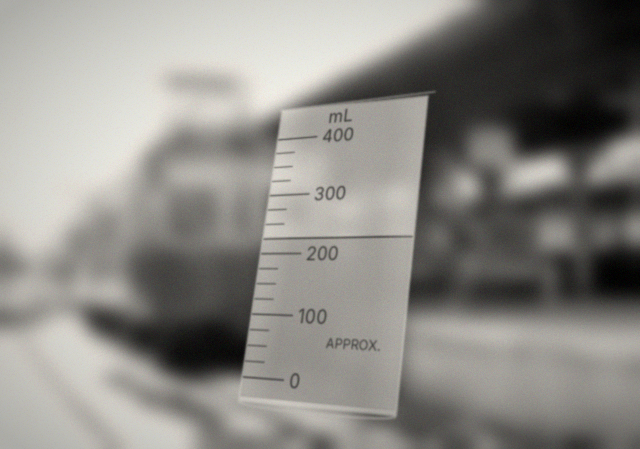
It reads 225; mL
